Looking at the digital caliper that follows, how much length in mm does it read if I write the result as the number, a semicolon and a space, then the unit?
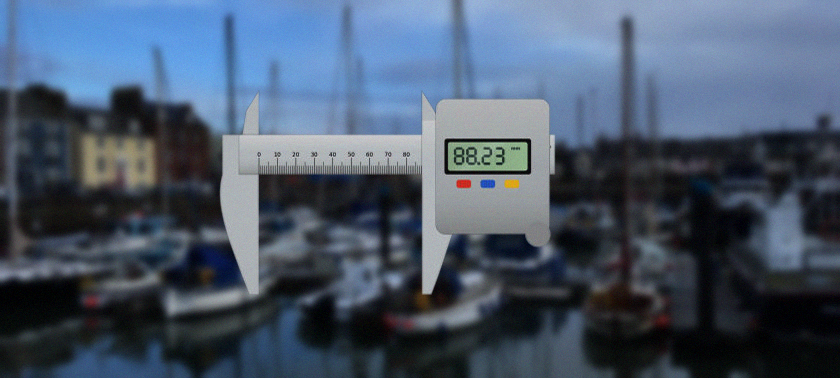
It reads 88.23; mm
